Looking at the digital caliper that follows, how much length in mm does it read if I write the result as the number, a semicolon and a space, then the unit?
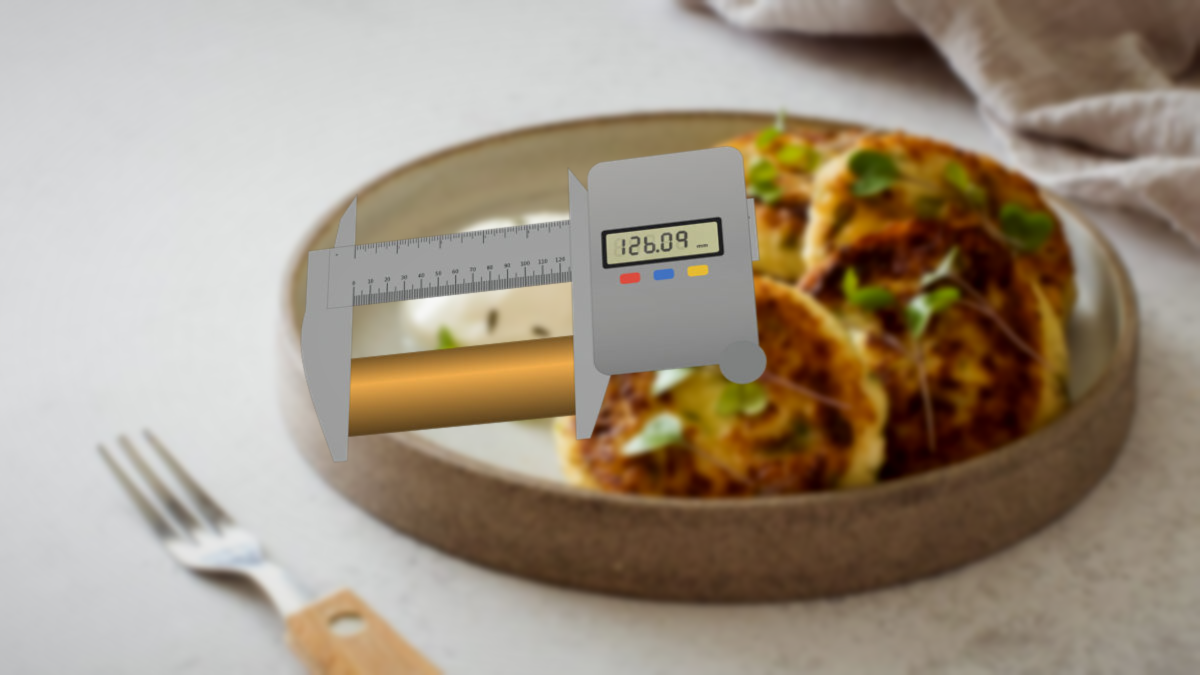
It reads 126.09; mm
